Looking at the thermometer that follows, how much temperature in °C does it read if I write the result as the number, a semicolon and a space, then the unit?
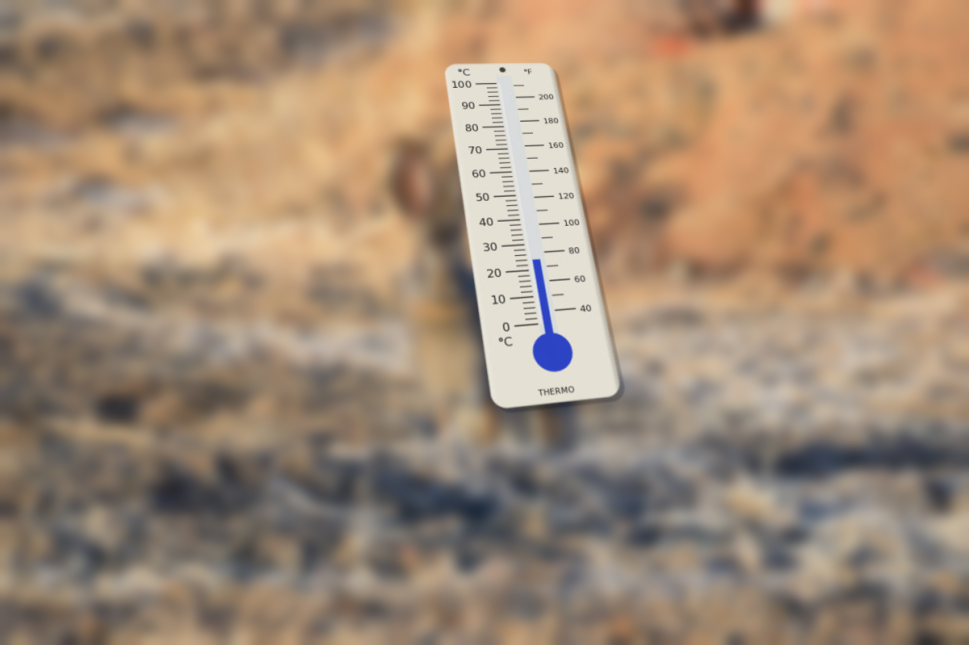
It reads 24; °C
